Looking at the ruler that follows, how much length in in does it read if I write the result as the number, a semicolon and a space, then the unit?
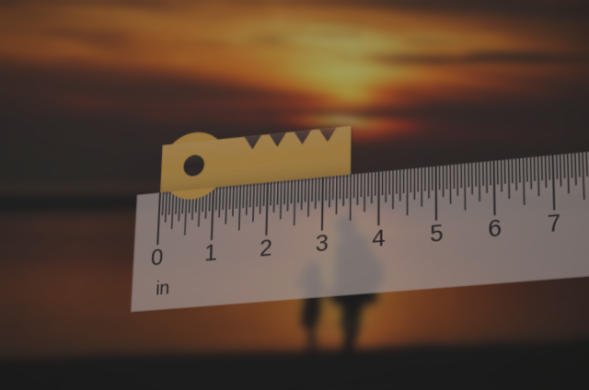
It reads 3.5; in
